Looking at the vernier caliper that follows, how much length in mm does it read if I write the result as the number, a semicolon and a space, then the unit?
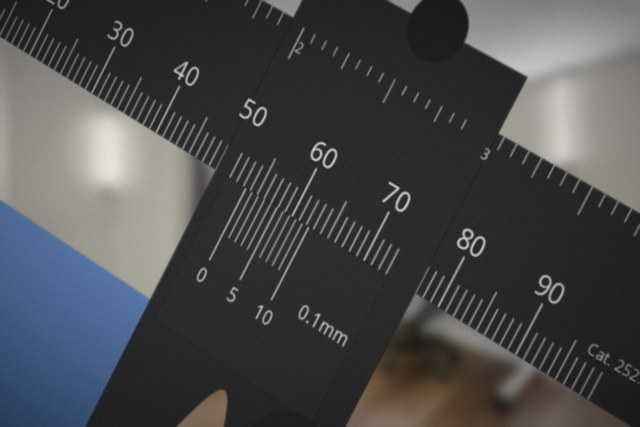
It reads 53.4; mm
